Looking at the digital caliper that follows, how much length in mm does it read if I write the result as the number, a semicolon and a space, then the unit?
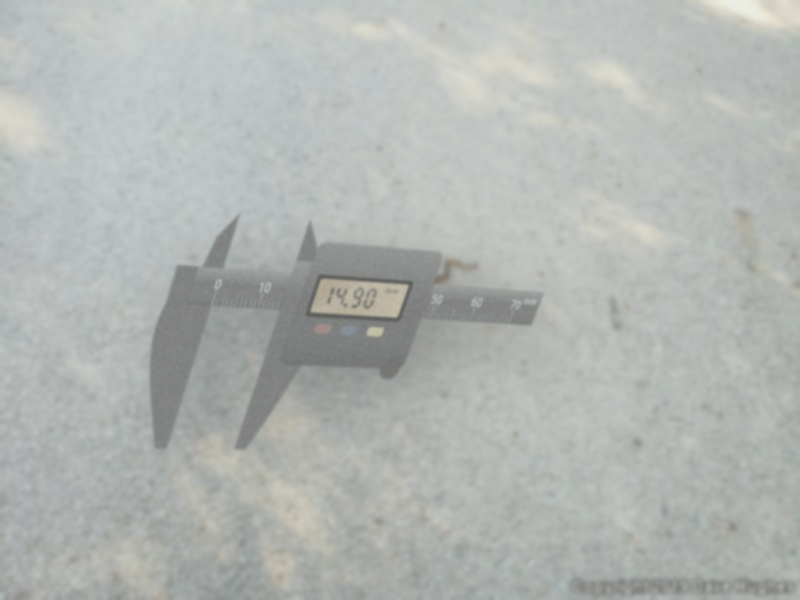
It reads 14.90; mm
